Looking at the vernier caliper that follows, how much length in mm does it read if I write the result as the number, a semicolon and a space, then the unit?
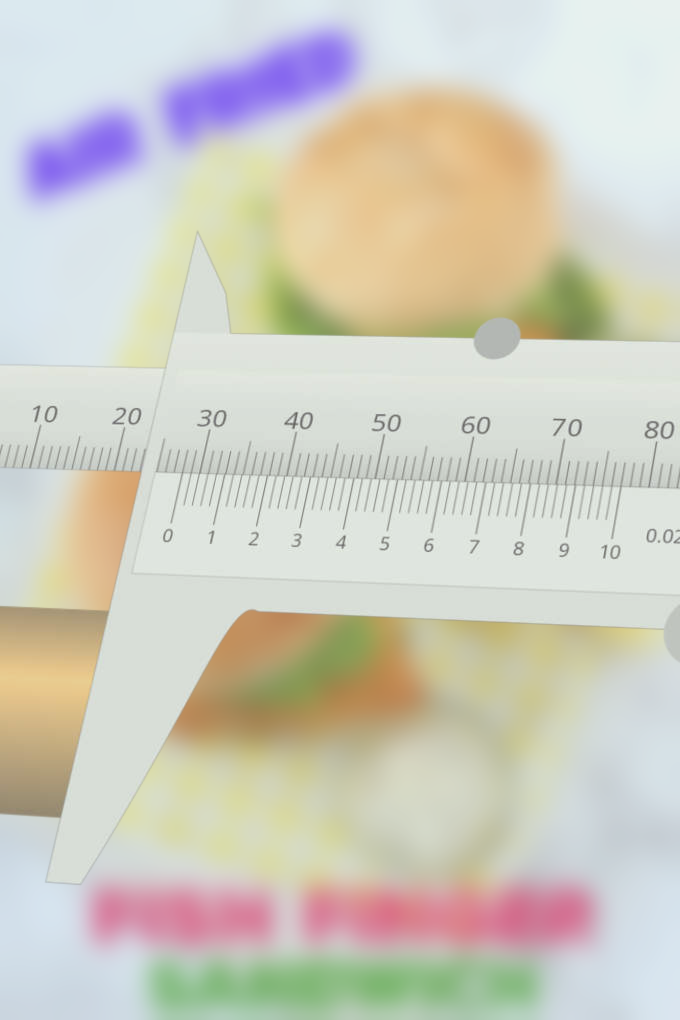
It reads 28.0; mm
